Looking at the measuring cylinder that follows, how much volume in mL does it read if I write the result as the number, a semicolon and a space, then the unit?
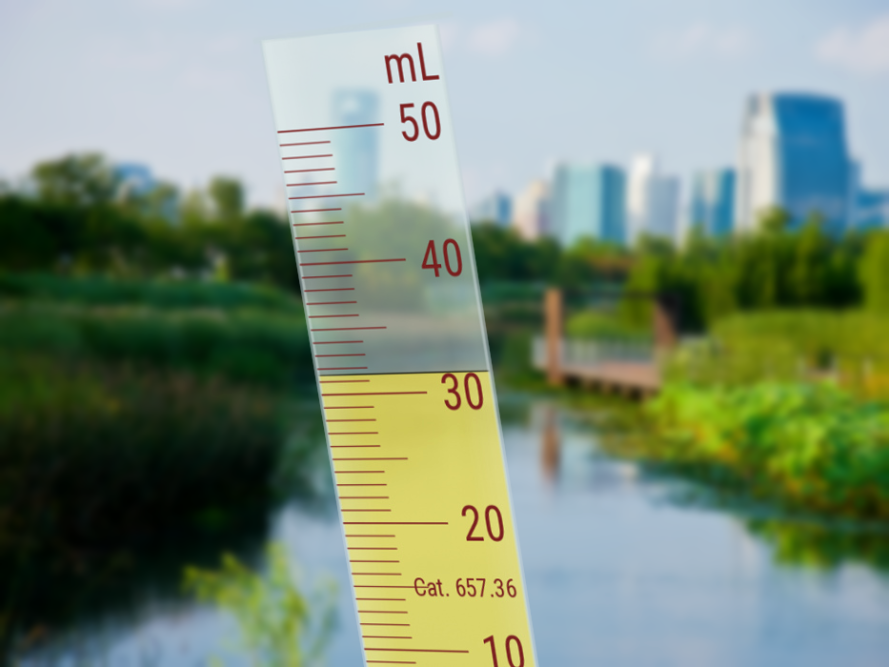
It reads 31.5; mL
